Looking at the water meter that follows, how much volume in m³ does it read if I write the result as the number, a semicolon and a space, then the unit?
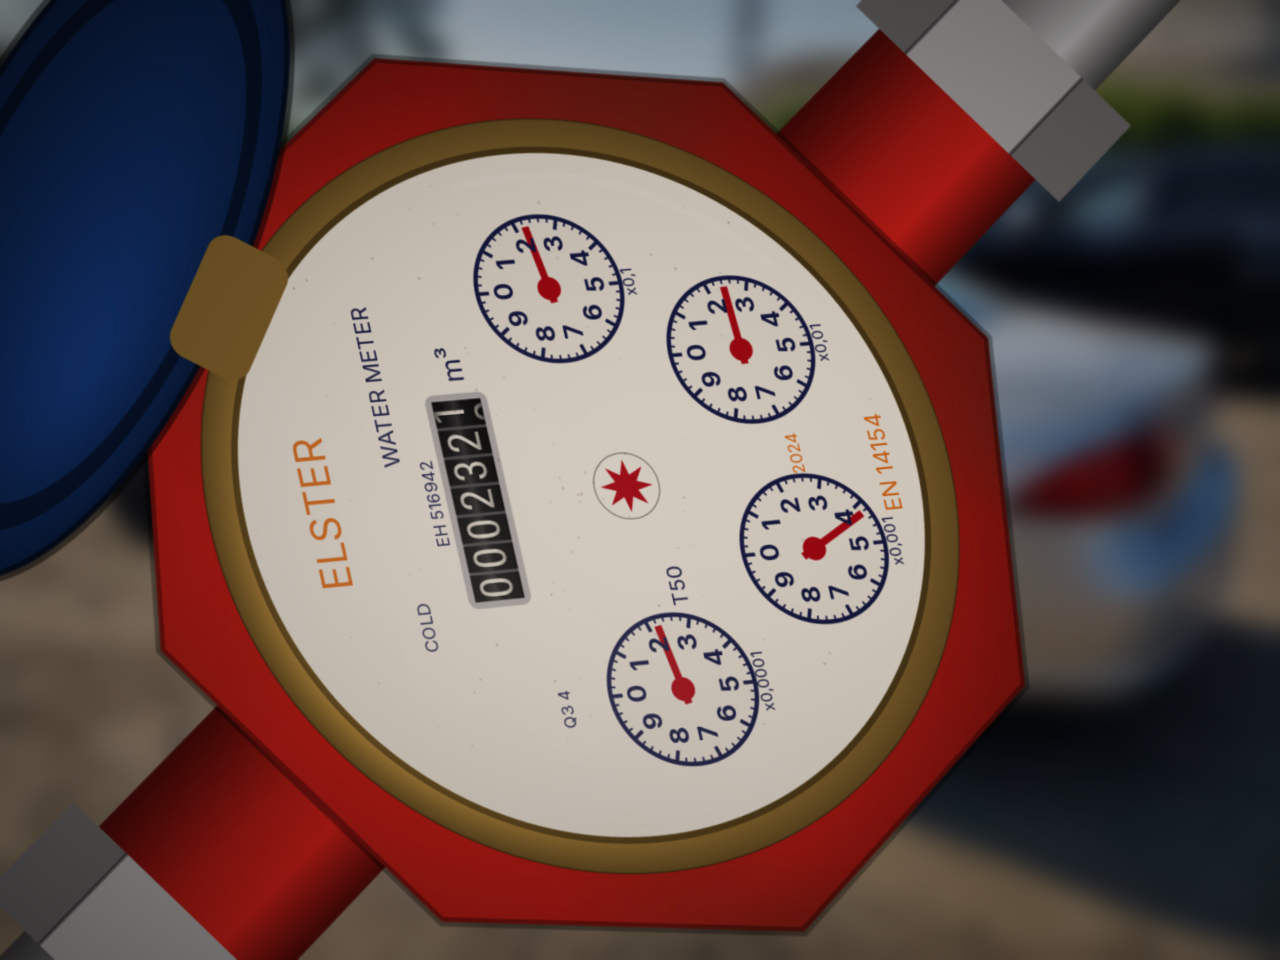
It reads 2321.2242; m³
